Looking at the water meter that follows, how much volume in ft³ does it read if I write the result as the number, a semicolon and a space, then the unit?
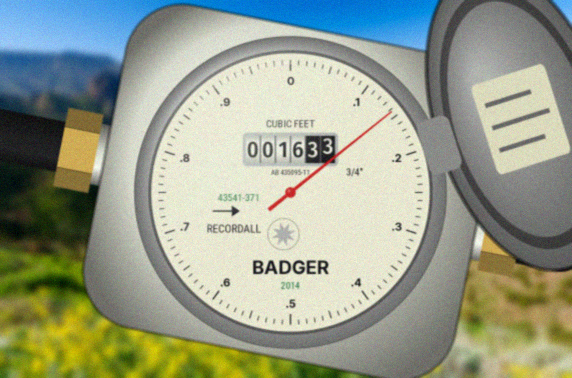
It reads 1633.14; ft³
